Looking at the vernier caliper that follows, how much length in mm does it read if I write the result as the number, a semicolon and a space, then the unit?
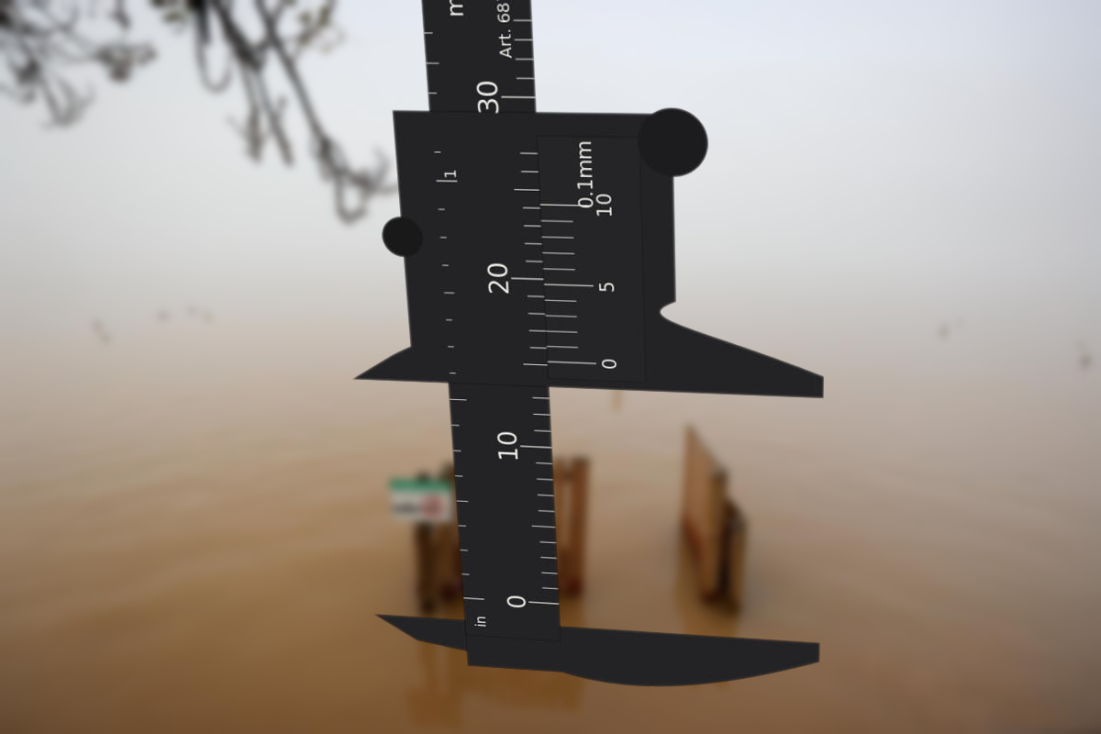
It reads 15.2; mm
